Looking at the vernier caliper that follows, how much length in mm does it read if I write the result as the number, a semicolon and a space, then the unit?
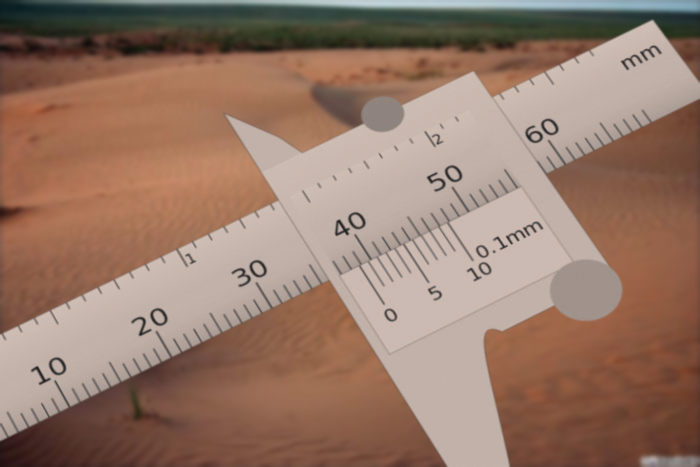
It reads 38.8; mm
